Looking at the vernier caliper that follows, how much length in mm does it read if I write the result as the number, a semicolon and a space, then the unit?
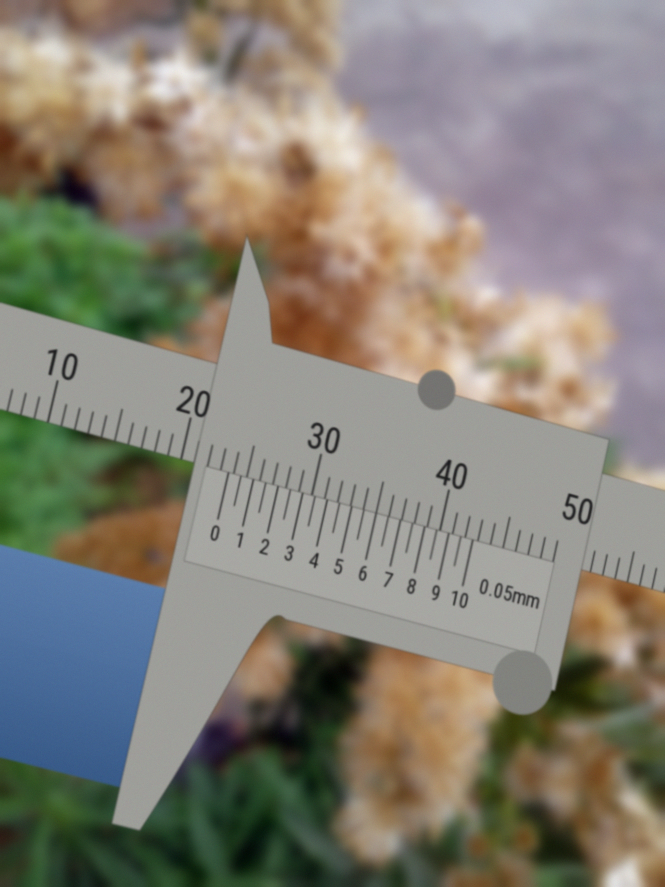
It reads 23.6; mm
